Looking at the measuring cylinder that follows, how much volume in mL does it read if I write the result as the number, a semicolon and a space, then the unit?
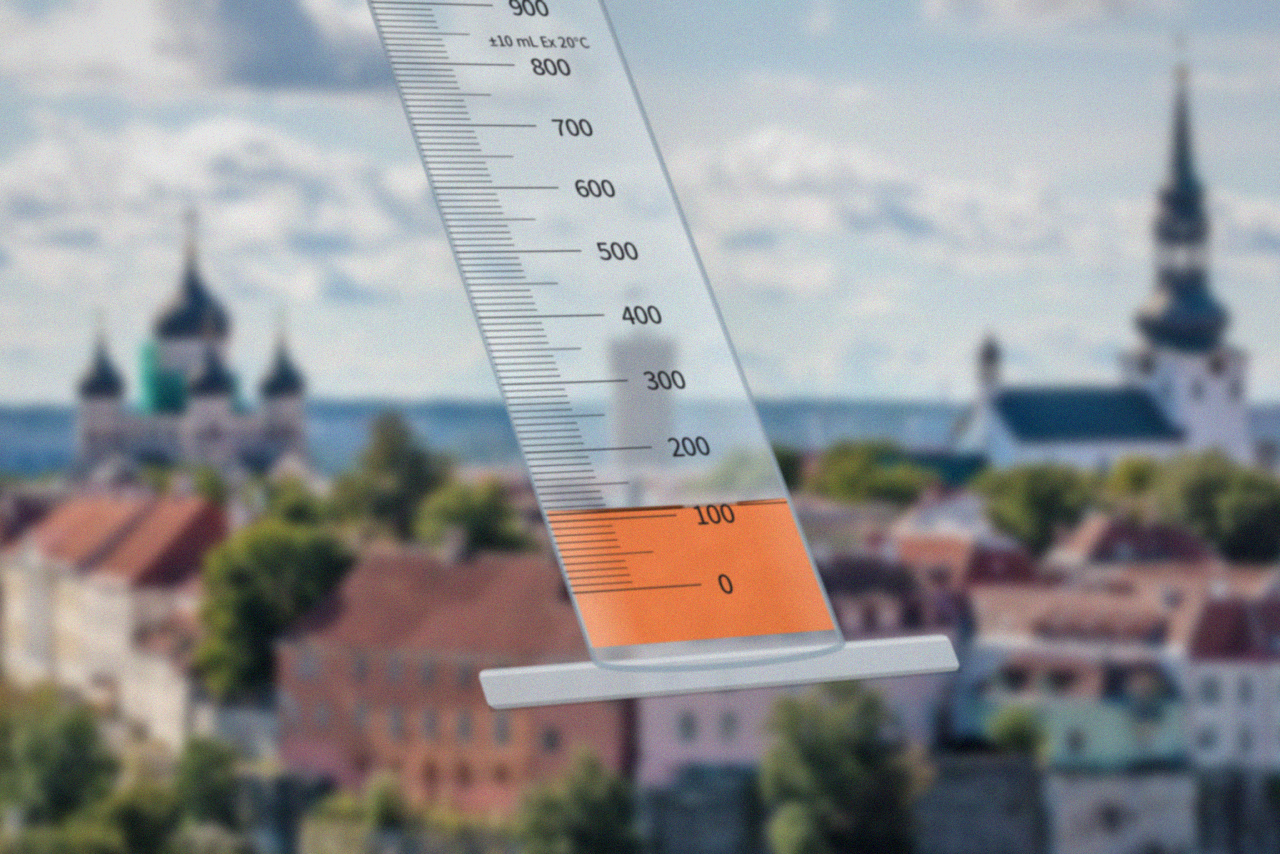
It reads 110; mL
